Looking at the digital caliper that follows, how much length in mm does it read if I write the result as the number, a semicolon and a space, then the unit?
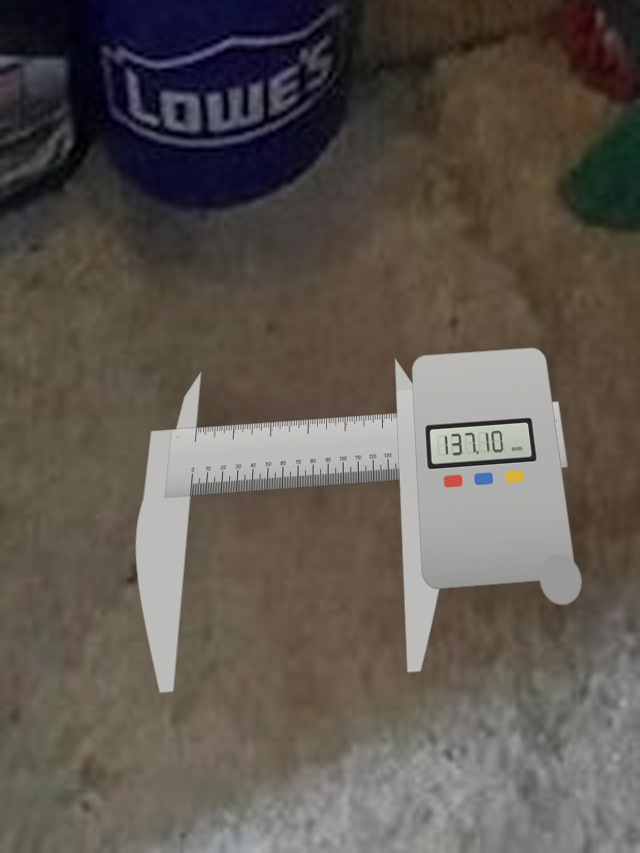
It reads 137.10; mm
